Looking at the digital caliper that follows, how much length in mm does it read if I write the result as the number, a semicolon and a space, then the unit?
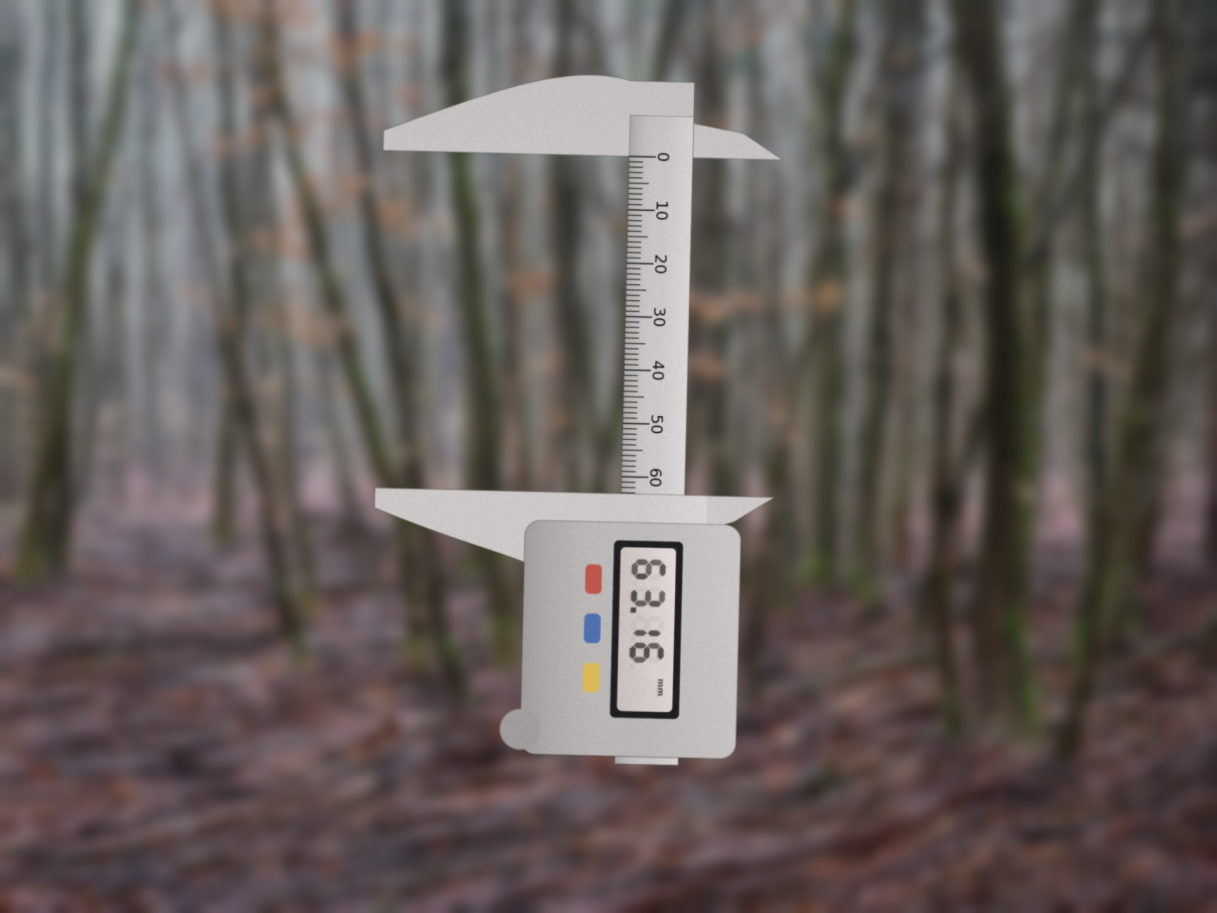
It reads 63.16; mm
